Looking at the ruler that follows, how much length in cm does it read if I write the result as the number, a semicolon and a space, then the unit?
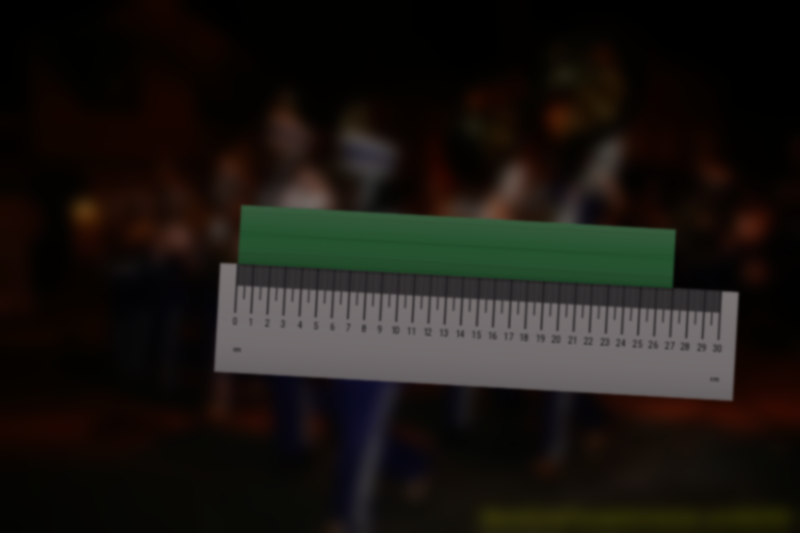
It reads 27; cm
